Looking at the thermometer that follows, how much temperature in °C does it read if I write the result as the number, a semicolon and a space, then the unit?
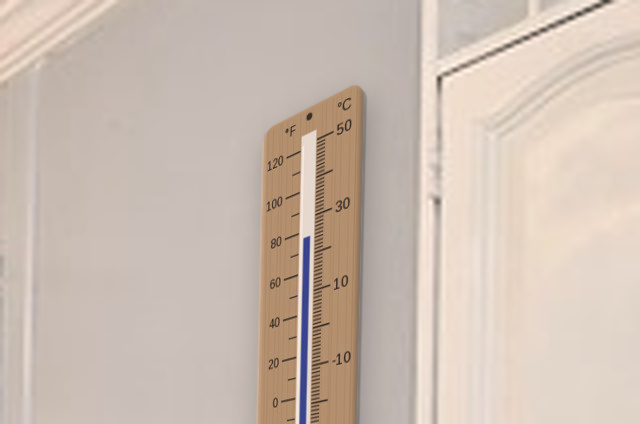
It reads 25; °C
